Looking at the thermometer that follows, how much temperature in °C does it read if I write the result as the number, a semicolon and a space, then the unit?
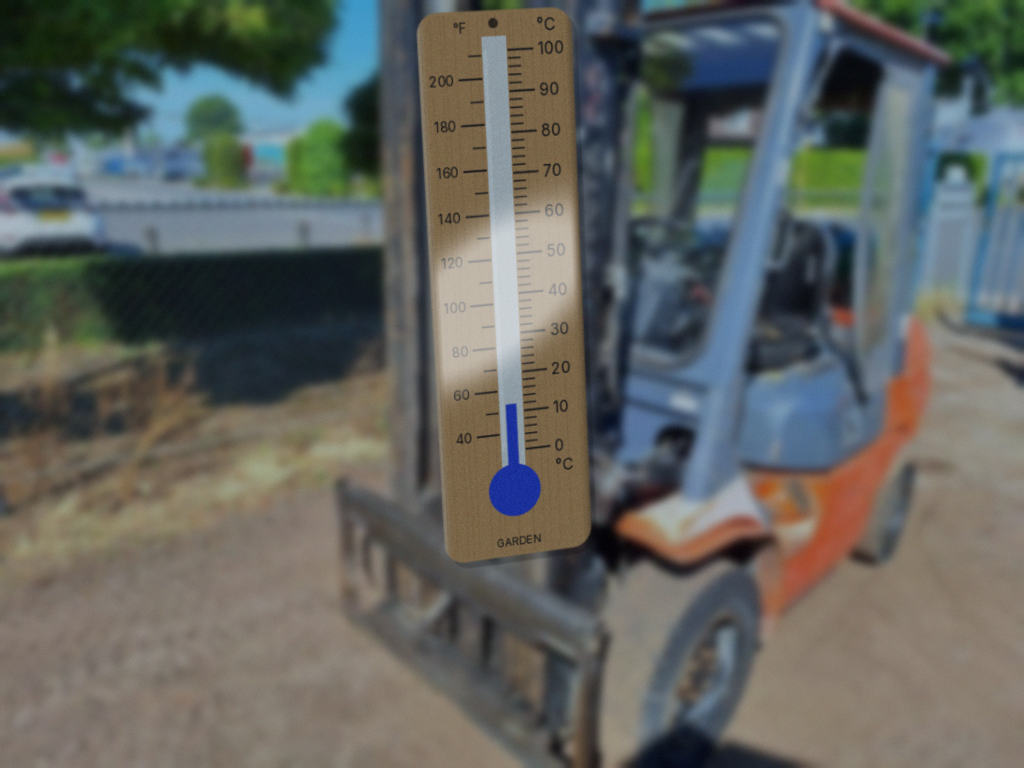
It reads 12; °C
